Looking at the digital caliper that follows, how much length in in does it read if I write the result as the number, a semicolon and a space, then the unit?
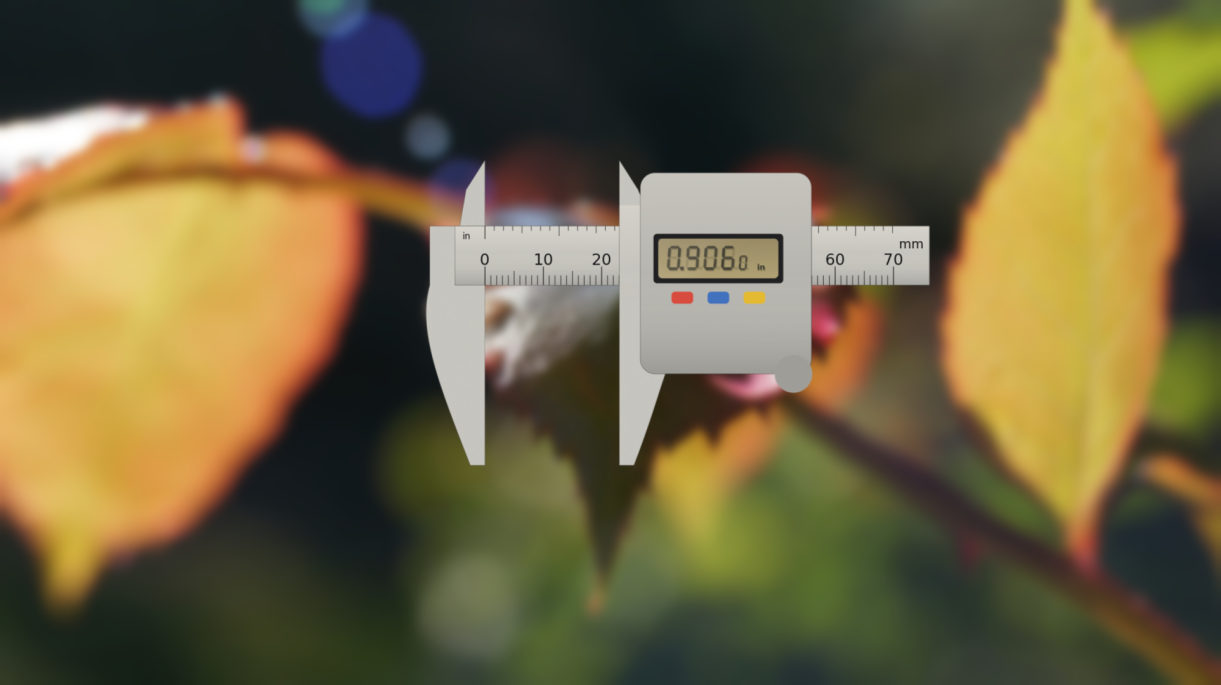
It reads 0.9060; in
